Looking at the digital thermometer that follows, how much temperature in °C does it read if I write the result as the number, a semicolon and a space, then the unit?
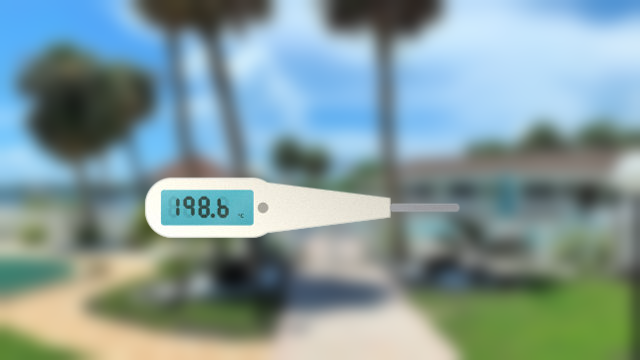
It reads 198.6; °C
